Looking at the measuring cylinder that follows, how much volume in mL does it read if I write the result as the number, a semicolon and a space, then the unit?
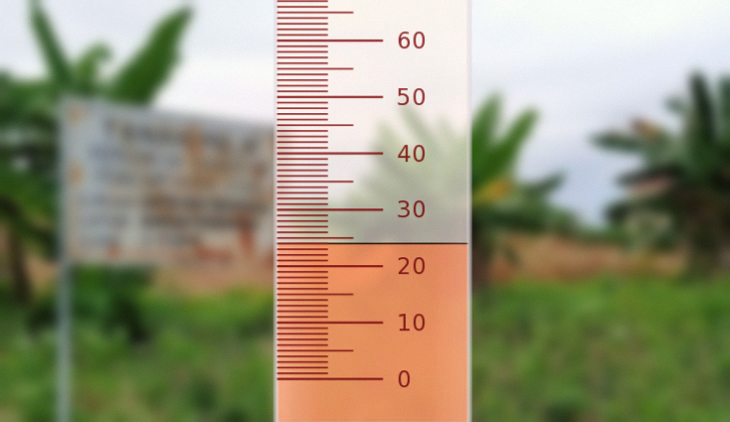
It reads 24; mL
